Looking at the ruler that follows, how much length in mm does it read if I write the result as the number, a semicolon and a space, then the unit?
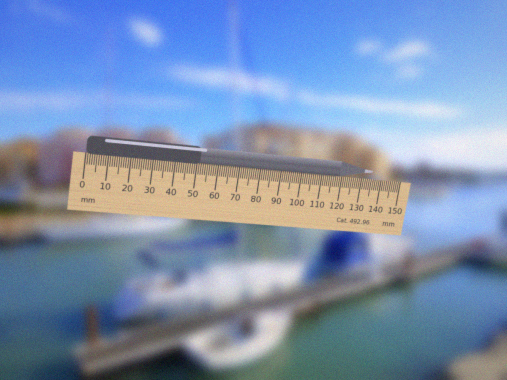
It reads 135; mm
